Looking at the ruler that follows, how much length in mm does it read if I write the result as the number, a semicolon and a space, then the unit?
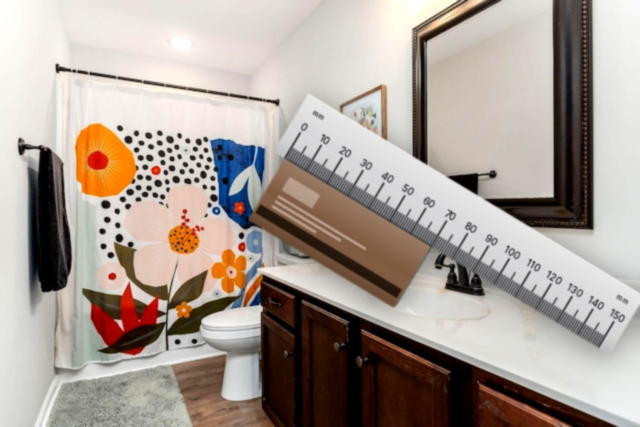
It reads 70; mm
